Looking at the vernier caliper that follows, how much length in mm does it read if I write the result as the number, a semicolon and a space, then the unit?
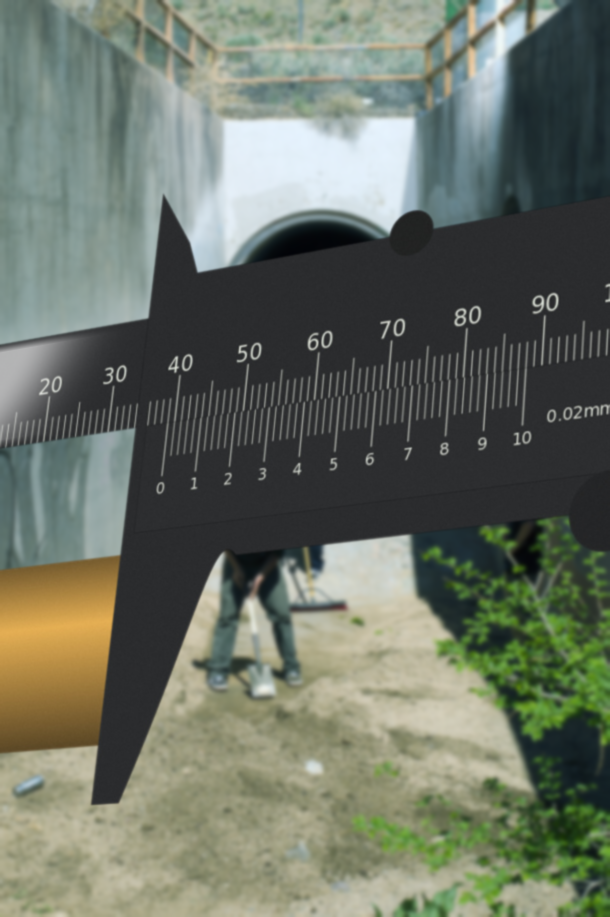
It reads 39.0; mm
